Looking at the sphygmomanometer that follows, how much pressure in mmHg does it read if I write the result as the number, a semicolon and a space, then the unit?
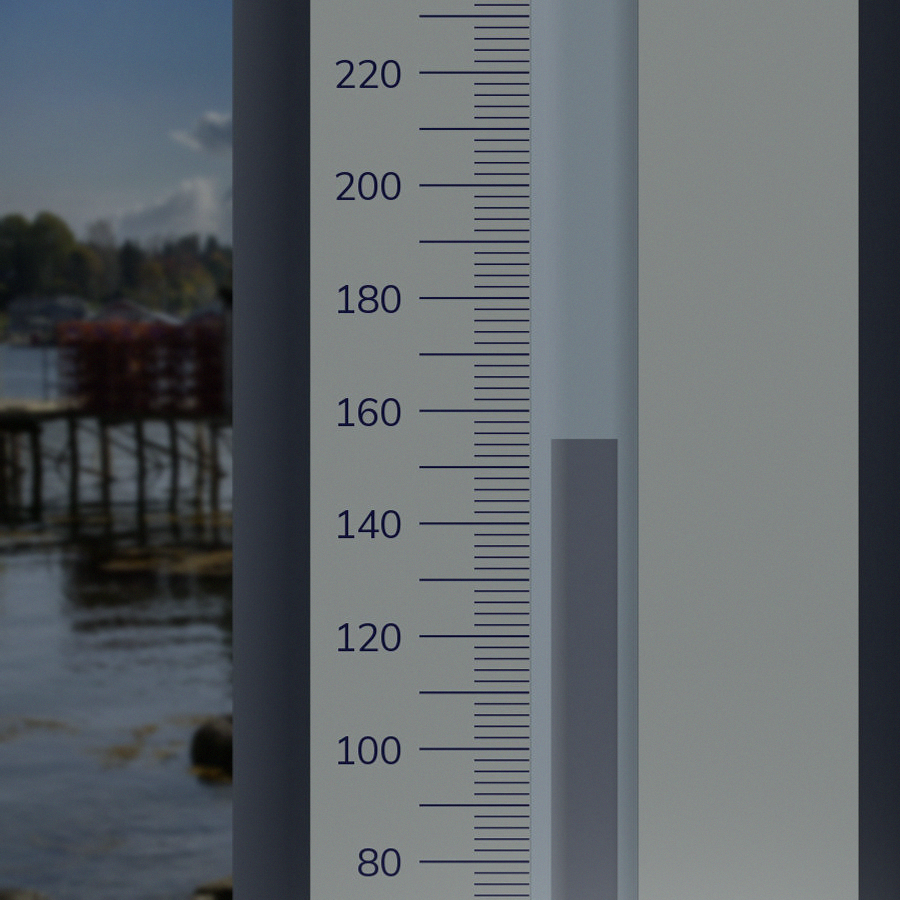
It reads 155; mmHg
